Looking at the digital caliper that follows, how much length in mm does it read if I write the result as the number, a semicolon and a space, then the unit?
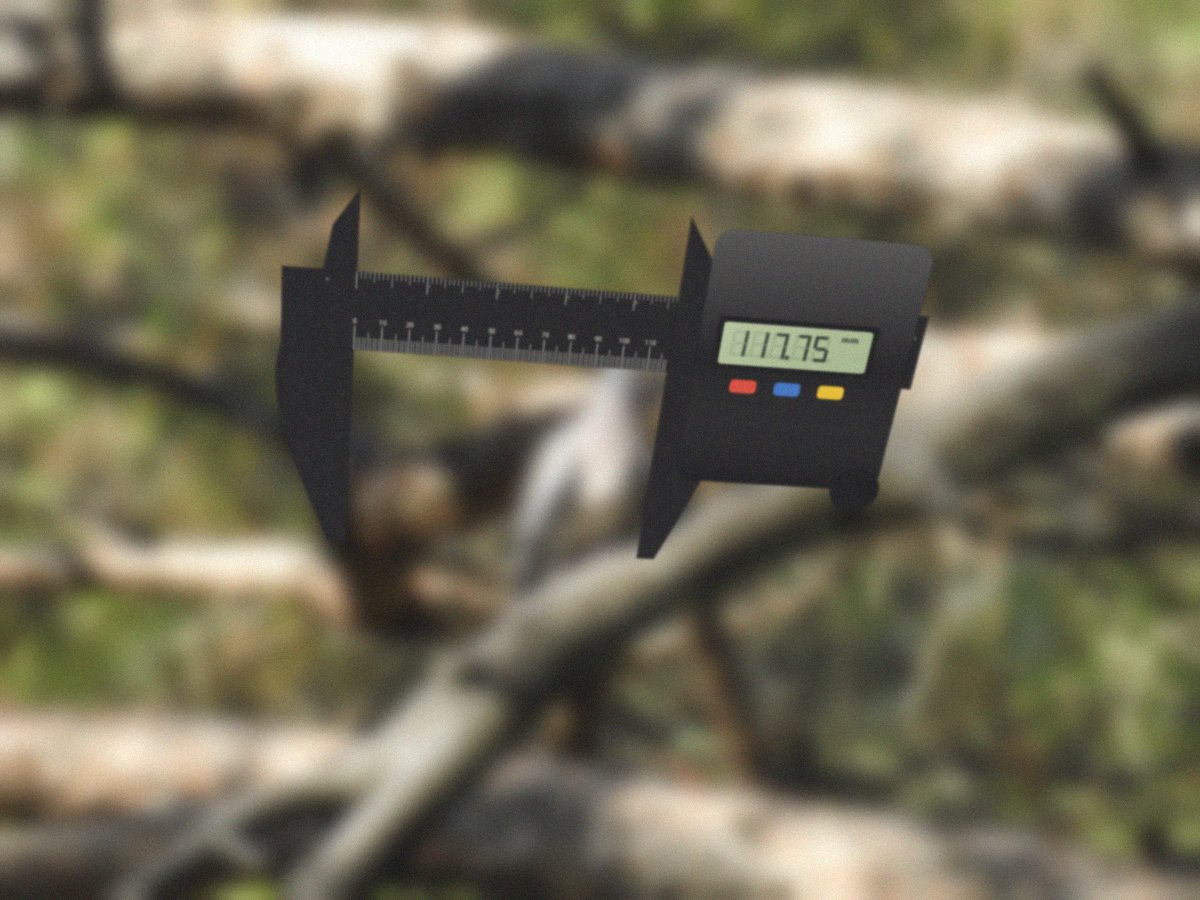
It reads 117.75; mm
